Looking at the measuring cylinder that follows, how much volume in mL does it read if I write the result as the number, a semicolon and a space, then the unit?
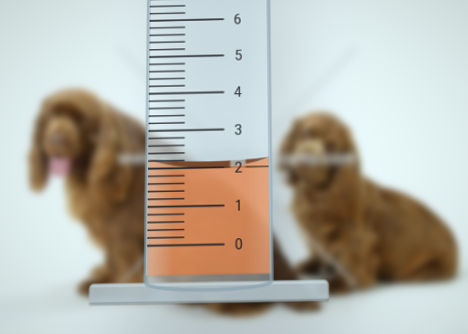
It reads 2; mL
